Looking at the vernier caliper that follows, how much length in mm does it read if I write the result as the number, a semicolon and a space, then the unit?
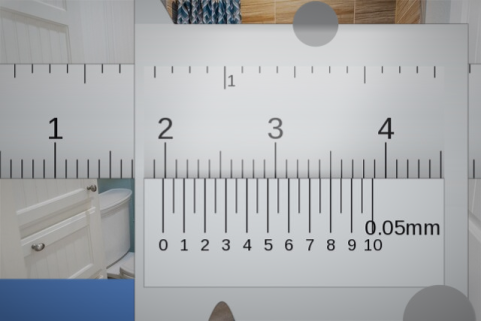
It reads 19.8; mm
